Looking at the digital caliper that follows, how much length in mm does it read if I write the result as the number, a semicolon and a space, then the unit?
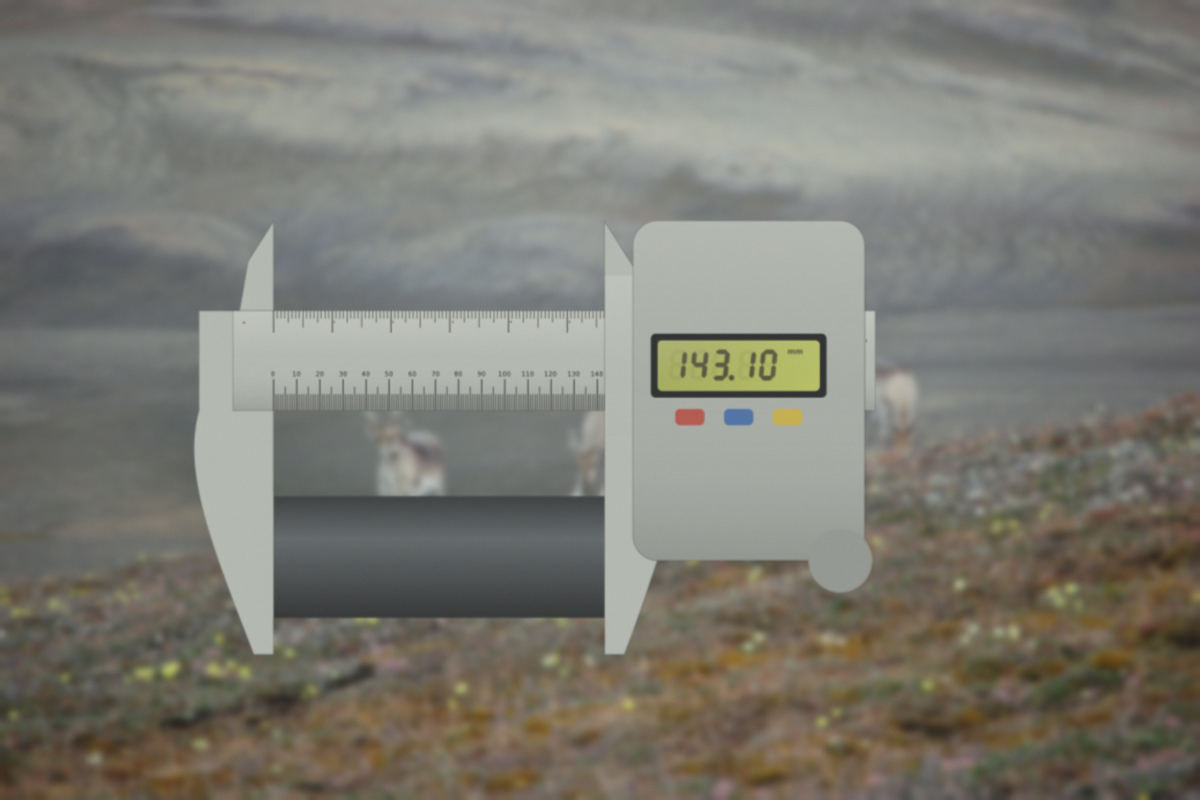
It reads 143.10; mm
